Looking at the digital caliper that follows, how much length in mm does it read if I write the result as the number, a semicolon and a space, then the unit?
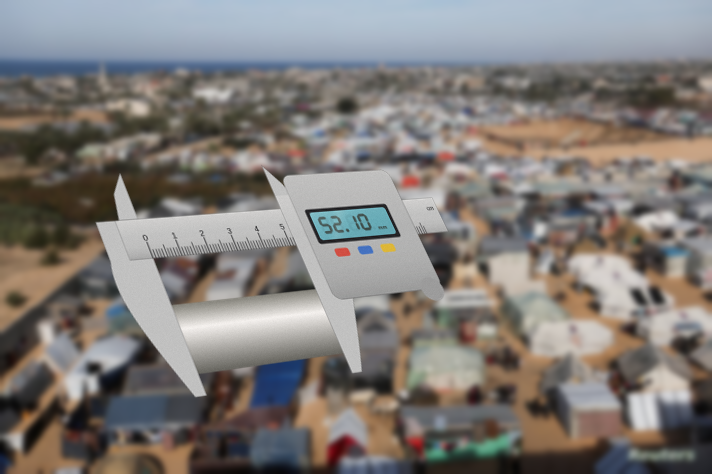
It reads 52.10; mm
